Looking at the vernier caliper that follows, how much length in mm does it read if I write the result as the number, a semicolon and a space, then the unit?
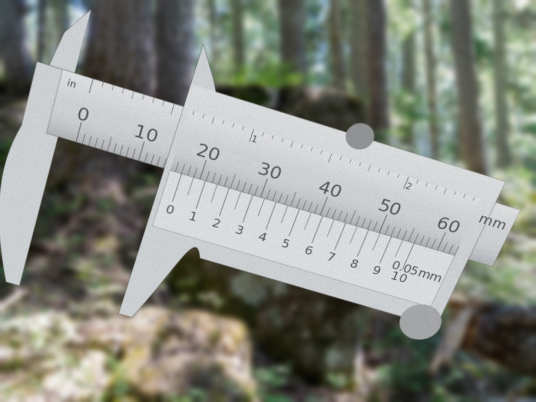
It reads 17.0; mm
